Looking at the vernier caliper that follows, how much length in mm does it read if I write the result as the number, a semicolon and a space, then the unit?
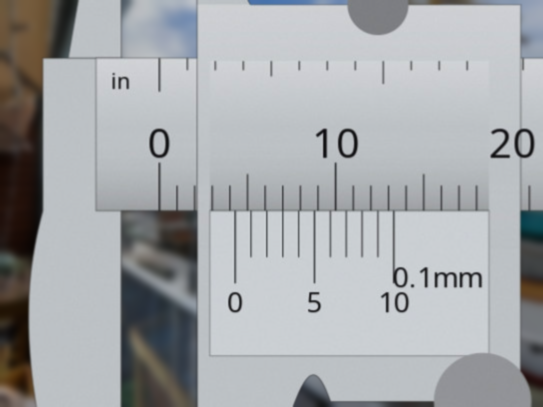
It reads 4.3; mm
